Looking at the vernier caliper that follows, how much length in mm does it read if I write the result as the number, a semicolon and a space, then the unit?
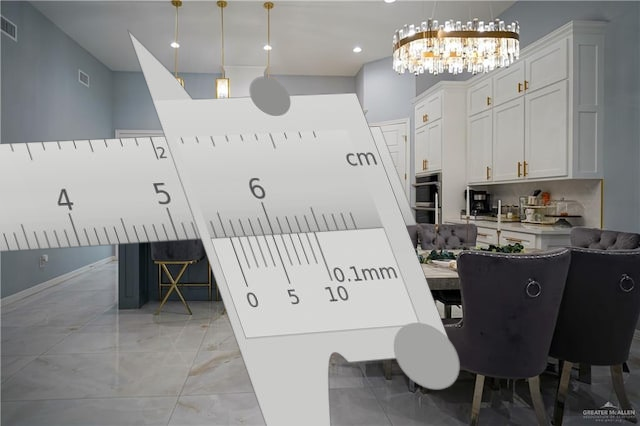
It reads 55.4; mm
